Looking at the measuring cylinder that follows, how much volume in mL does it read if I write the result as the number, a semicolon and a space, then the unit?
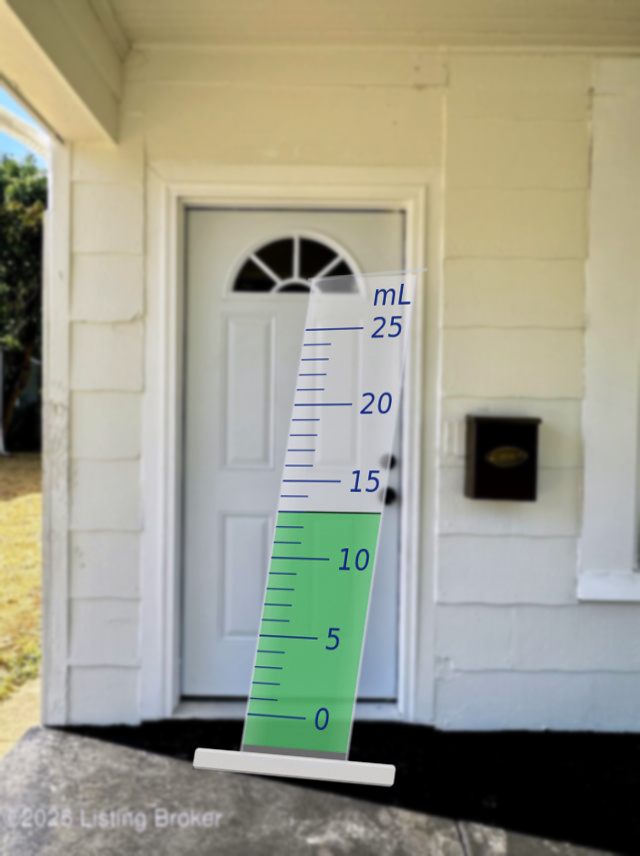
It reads 13; mL
